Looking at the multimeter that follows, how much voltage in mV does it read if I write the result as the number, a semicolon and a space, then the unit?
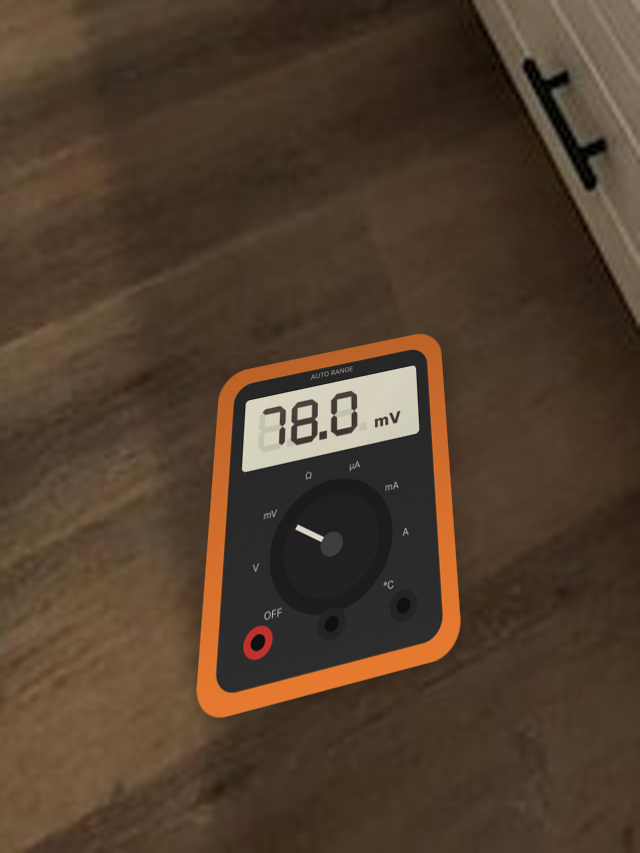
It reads 78.0; mV
